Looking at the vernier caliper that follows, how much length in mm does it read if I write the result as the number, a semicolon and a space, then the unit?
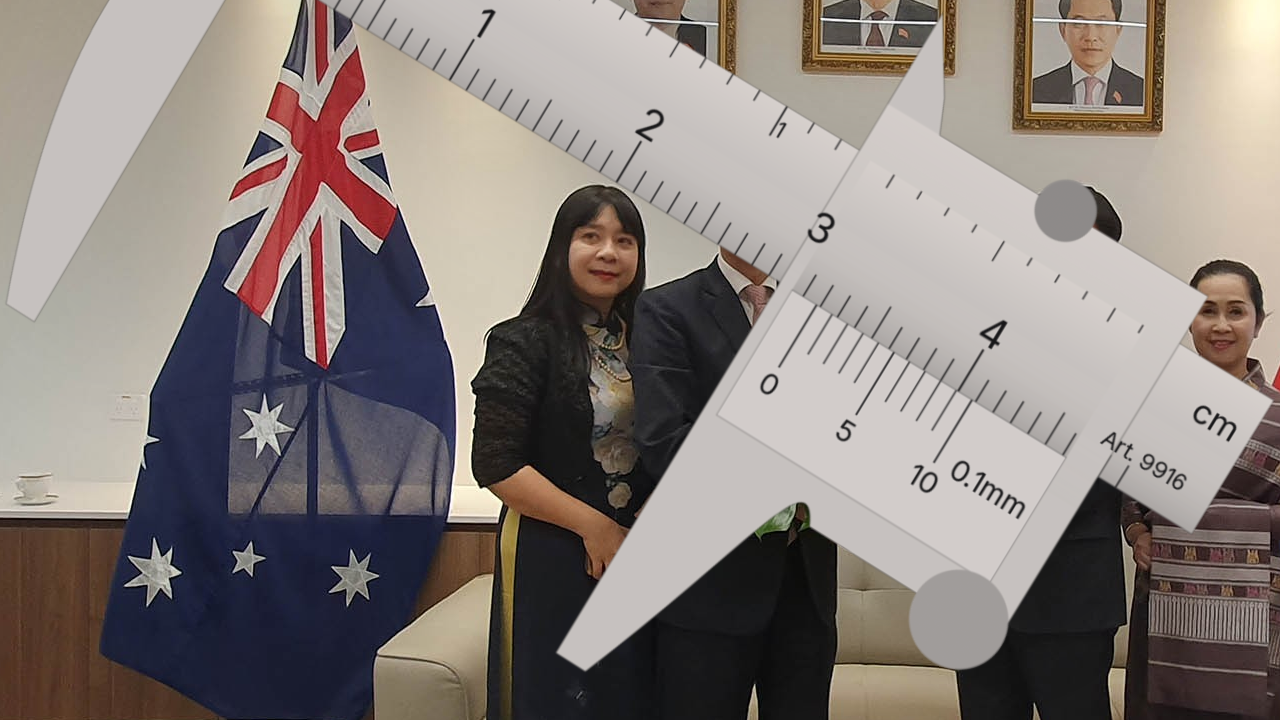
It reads 31.8; mm
